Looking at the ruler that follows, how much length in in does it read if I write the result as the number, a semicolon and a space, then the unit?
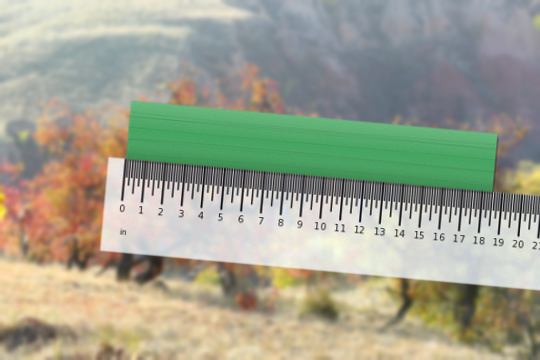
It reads 18.5; in
